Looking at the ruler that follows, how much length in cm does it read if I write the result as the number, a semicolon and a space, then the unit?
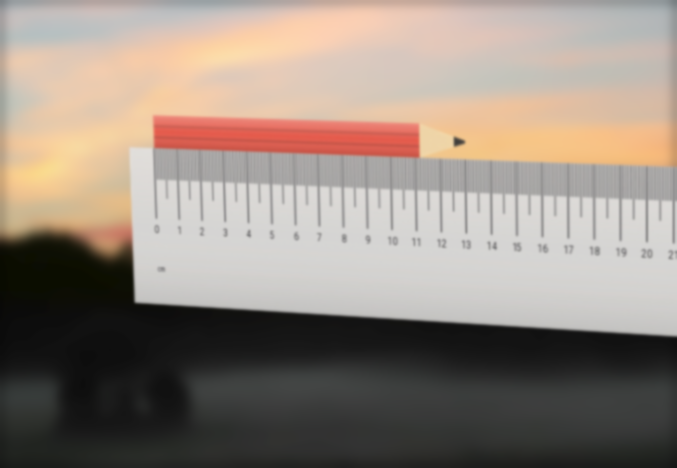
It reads 13; cm
